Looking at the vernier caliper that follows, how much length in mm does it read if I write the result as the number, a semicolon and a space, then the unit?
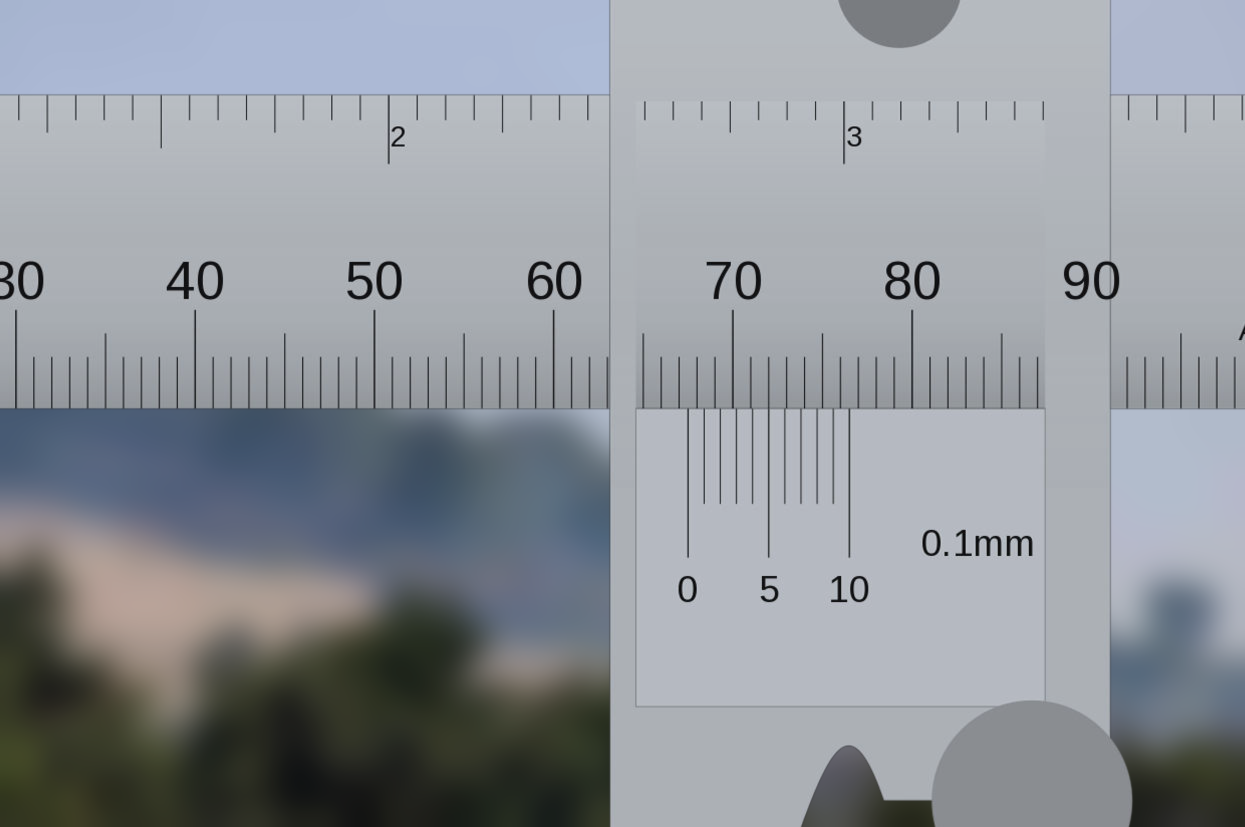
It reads 67.5; mm
